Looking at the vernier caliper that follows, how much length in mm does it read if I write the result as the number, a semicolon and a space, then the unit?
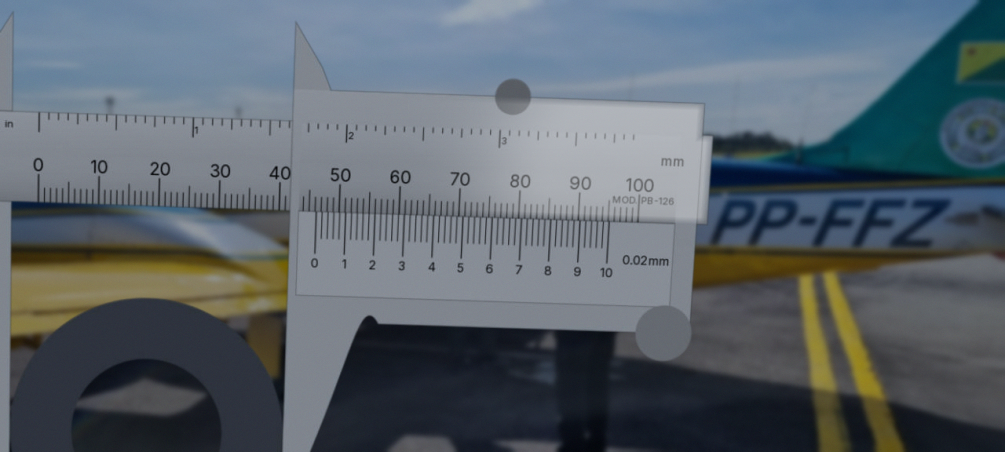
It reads 46.2; mm
